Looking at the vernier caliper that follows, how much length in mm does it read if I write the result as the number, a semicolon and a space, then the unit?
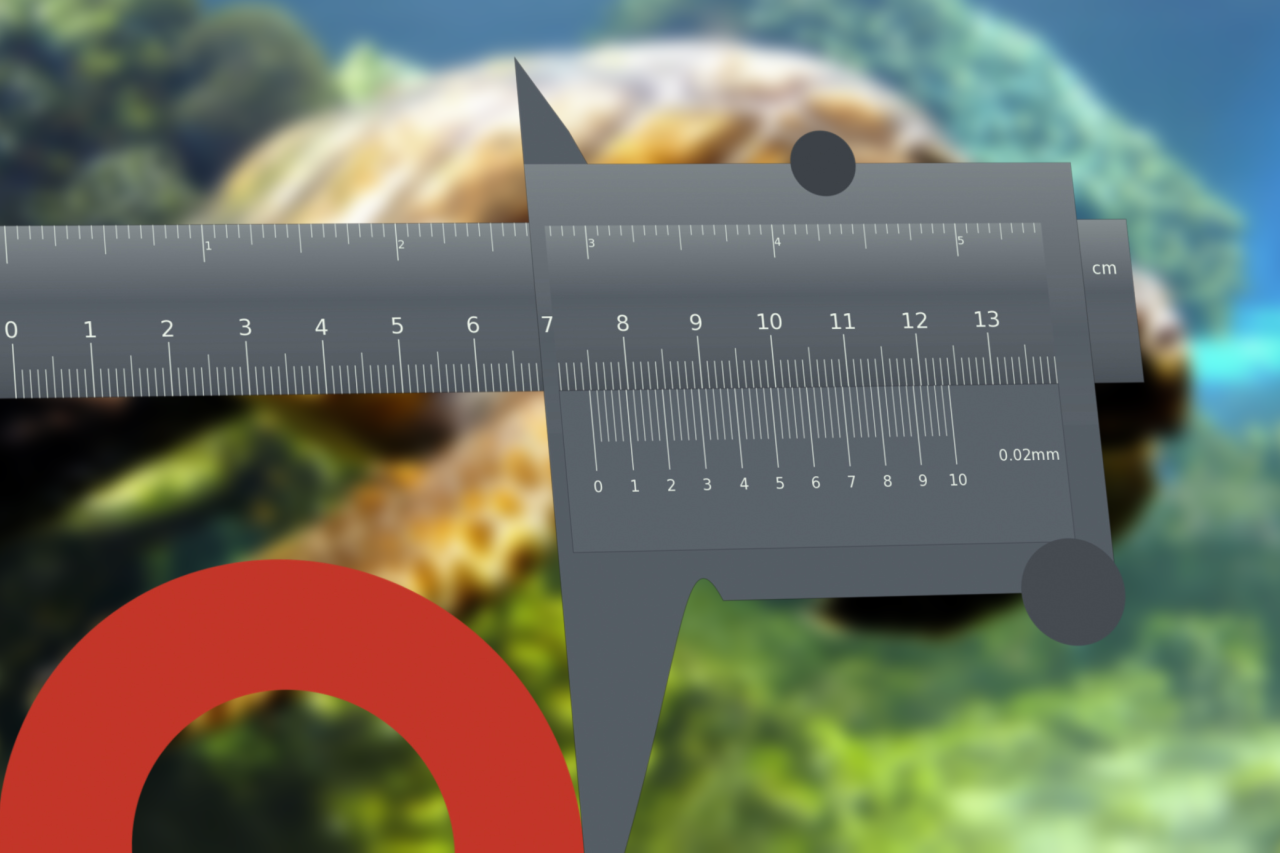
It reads 74.8; mm
